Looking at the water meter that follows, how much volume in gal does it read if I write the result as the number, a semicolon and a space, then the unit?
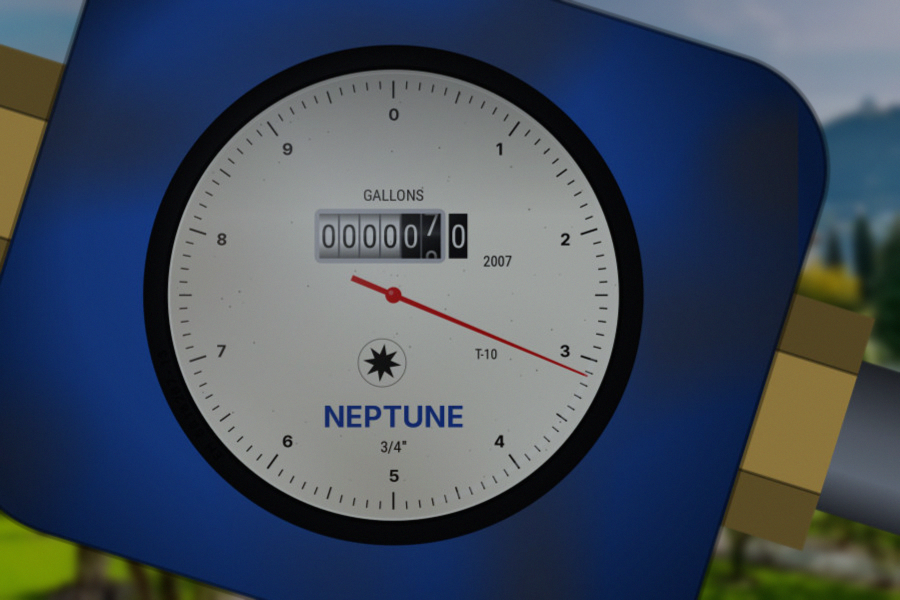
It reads 73.1; gal
